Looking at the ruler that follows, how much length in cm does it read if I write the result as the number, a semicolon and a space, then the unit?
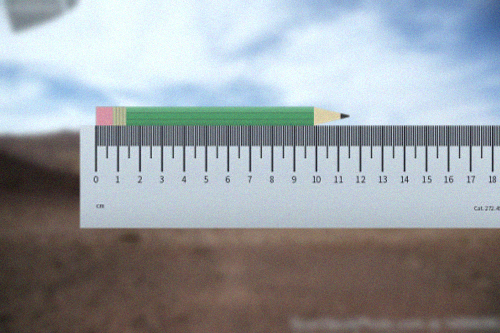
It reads 11.5; cm
